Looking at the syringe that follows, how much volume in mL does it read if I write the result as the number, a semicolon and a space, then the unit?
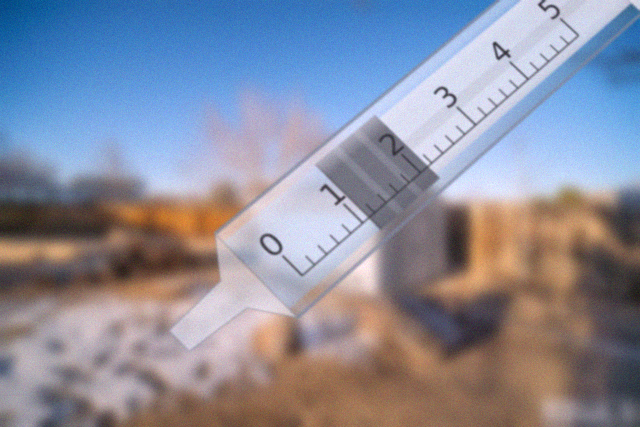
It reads 1.1; mL
